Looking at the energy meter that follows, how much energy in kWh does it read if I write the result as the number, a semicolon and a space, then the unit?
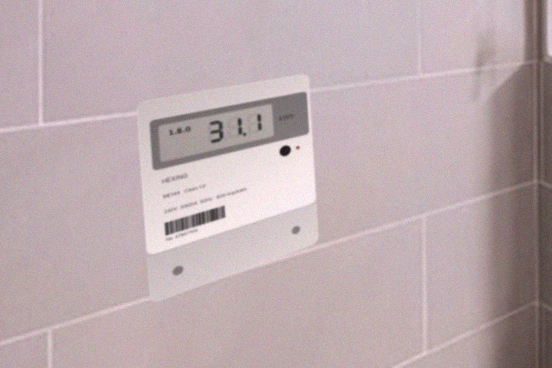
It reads 31.1; kWh
